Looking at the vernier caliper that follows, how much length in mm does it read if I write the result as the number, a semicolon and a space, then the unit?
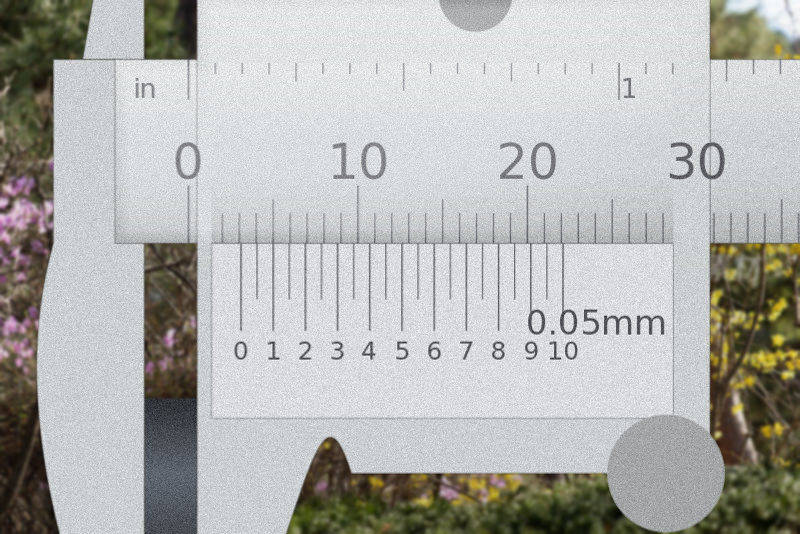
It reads 3.1; mm
